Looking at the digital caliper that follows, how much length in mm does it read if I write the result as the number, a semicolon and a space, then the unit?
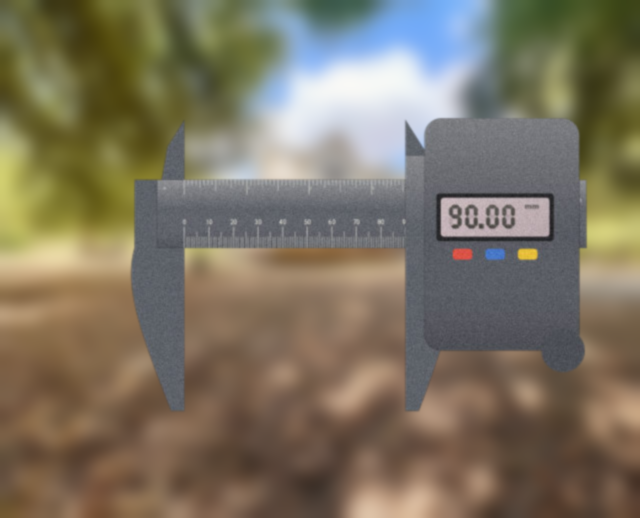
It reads 90.00; mm
